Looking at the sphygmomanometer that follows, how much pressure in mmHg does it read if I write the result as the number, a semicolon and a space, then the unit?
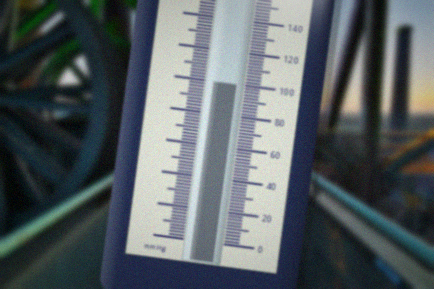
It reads 100; mmHg
